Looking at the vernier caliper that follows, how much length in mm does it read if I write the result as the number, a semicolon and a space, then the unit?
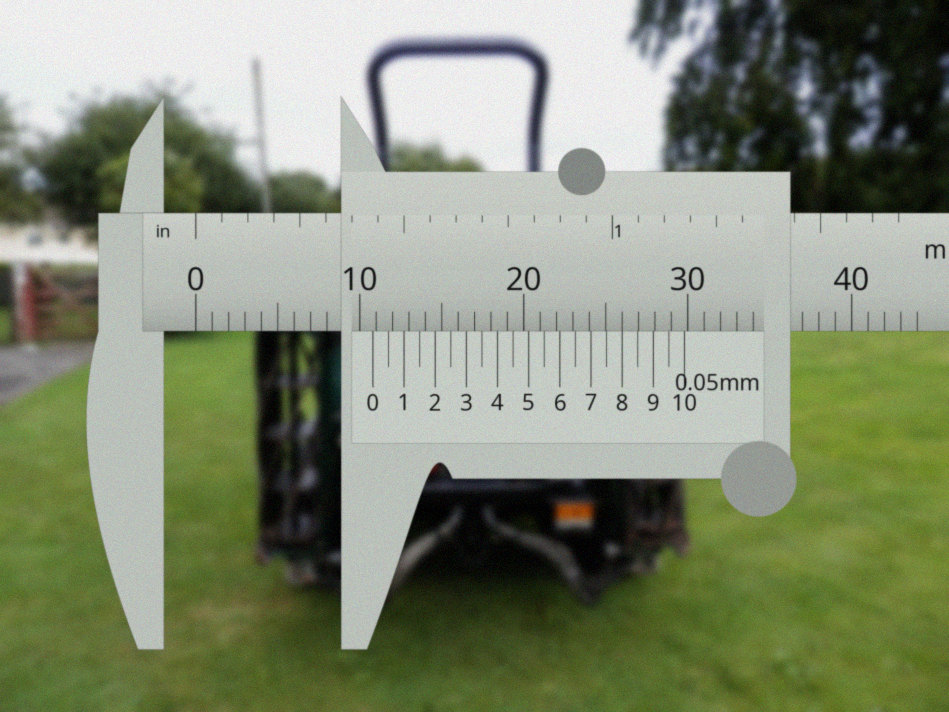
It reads 10.8; mm
